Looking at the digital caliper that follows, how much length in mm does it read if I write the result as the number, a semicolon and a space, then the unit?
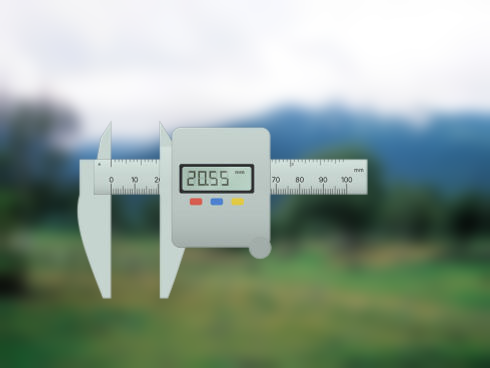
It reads 20.55; mm
